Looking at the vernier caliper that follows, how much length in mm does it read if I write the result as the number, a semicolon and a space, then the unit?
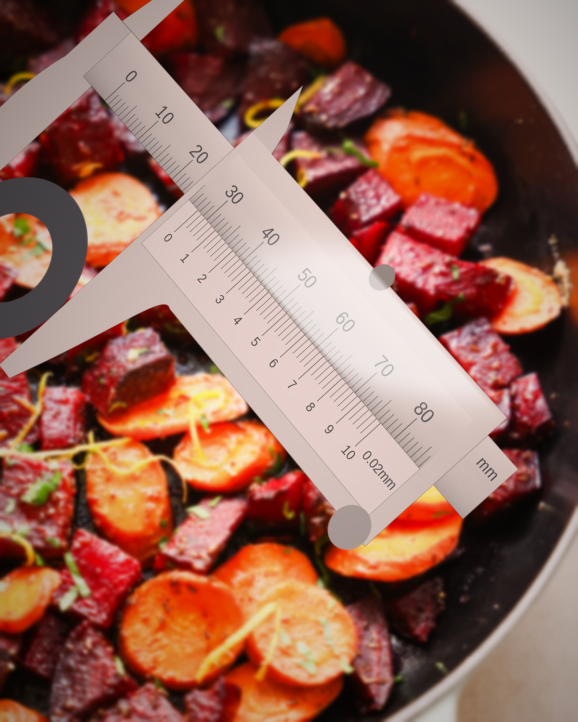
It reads 27.6; mm
